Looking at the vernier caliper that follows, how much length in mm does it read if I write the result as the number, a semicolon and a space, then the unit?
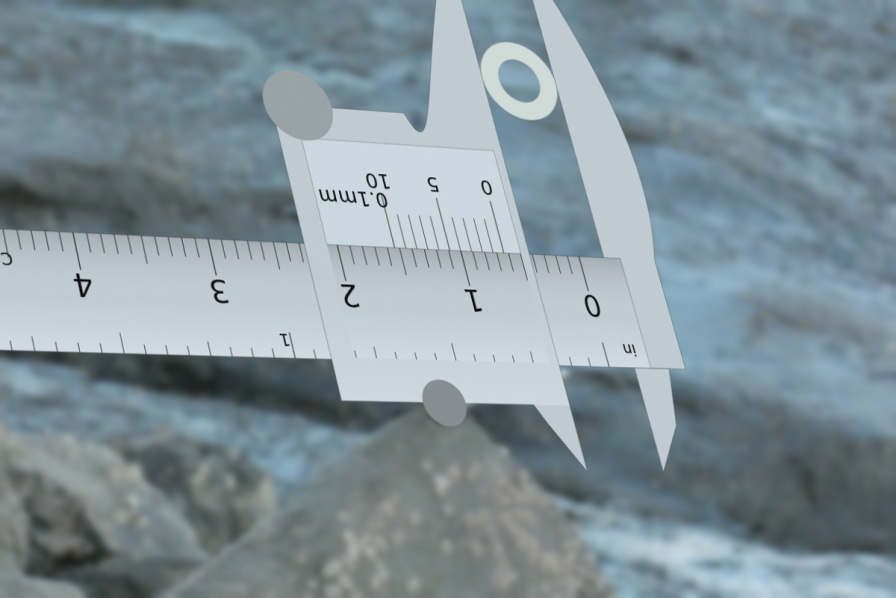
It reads 6.4; mm
